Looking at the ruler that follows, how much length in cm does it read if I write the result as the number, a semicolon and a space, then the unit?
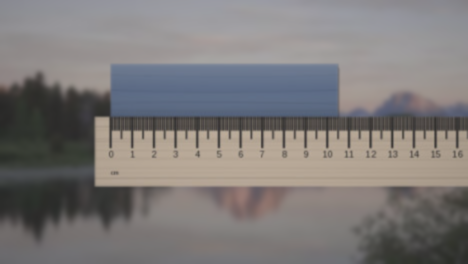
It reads 10.5; cm
